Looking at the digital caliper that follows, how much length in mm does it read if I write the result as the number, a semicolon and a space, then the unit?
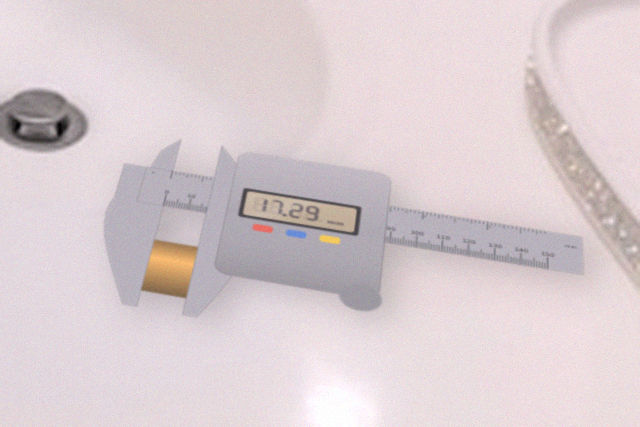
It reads 17.29; mm
